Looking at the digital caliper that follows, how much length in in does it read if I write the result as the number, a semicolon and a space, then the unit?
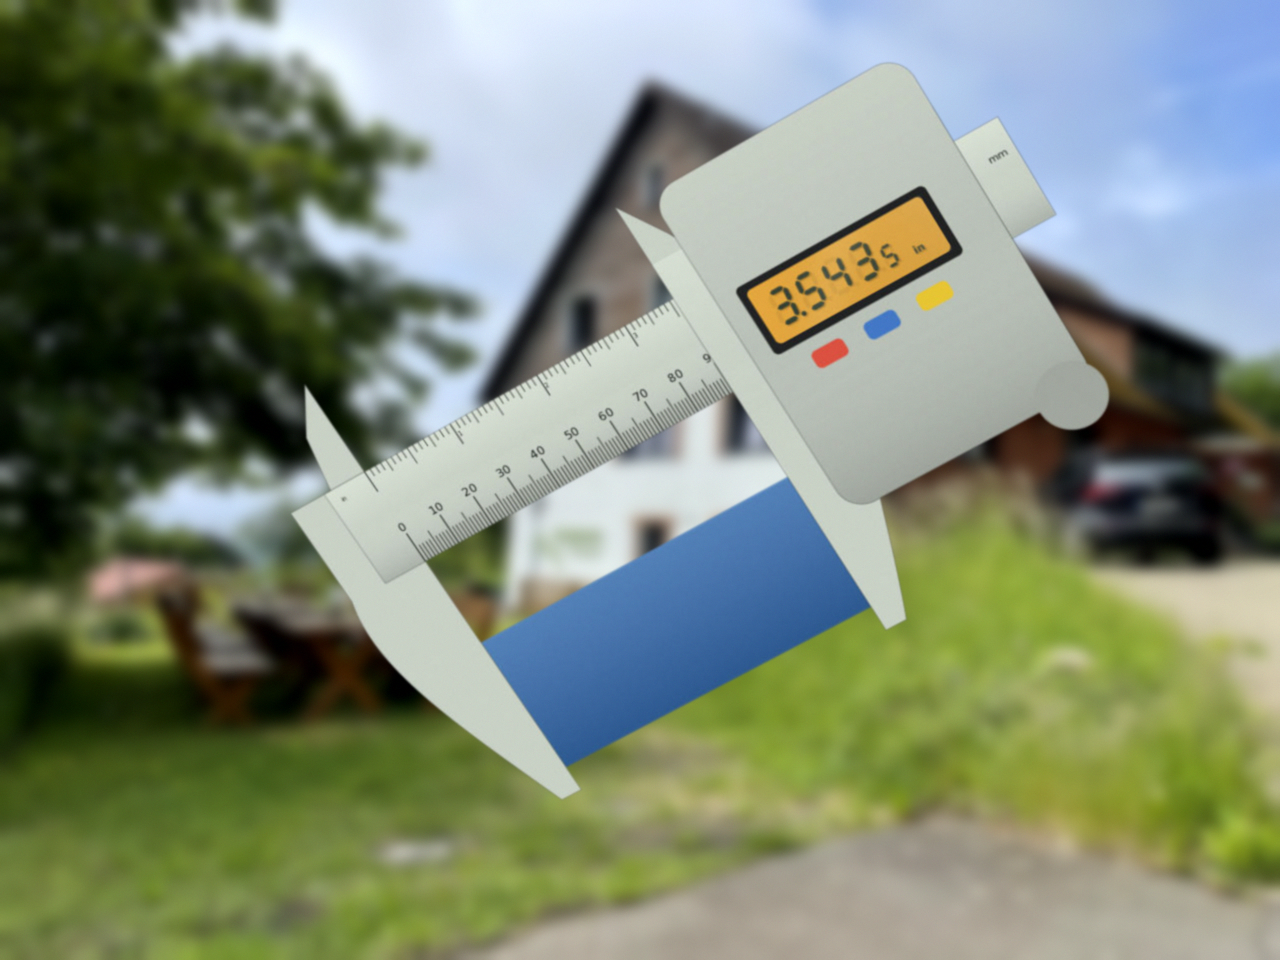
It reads 3.5435; in
